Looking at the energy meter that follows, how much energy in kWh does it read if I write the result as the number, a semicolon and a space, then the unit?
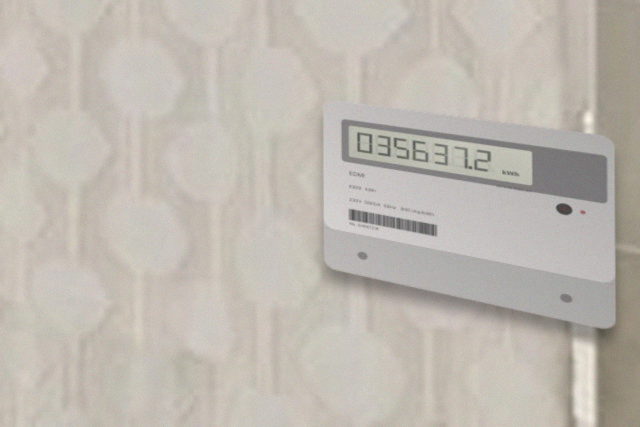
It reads 35637.2; kWh
